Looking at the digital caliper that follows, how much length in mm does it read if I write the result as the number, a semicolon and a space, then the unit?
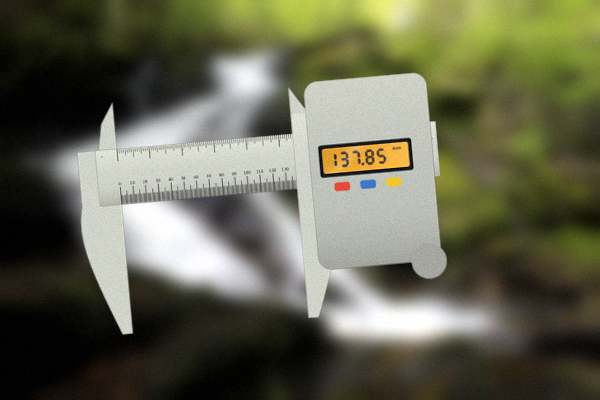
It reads 137.85; mm
